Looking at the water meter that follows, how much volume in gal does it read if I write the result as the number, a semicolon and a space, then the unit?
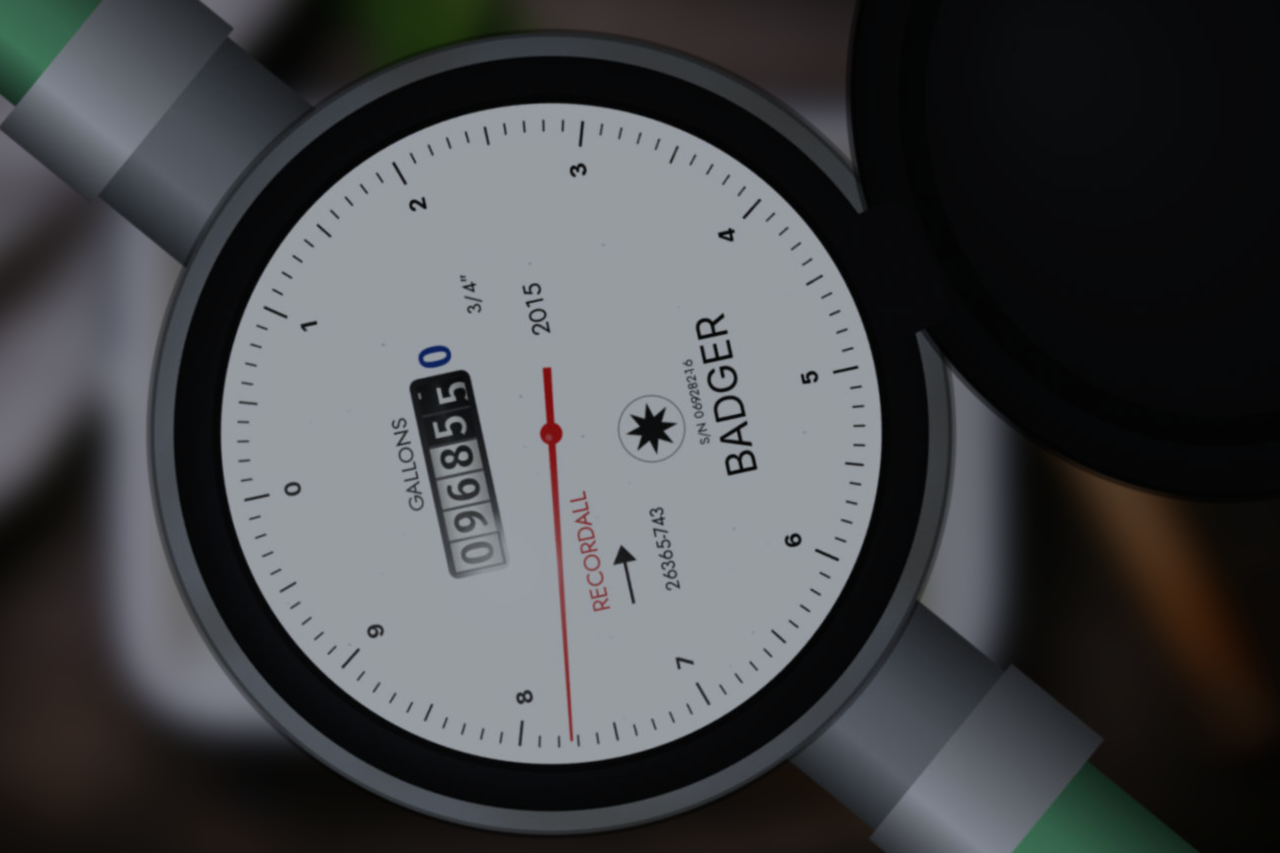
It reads 968547.7; gal
